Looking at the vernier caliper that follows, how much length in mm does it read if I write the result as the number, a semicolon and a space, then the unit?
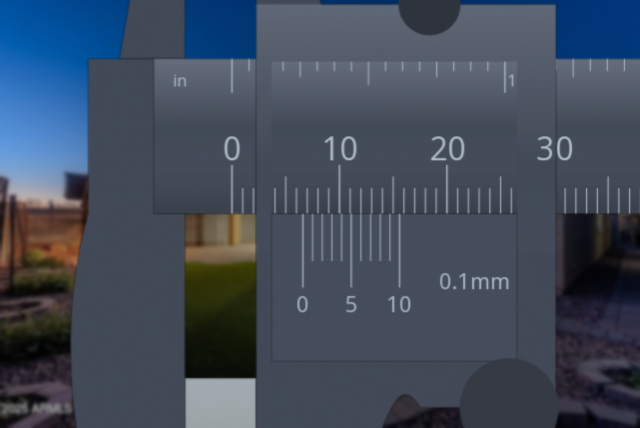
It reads 6.6; mm
